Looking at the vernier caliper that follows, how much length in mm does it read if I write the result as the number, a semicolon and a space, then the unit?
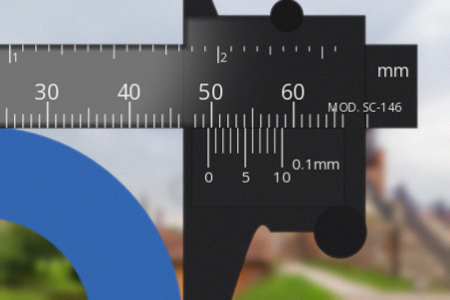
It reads 49.6; mm
